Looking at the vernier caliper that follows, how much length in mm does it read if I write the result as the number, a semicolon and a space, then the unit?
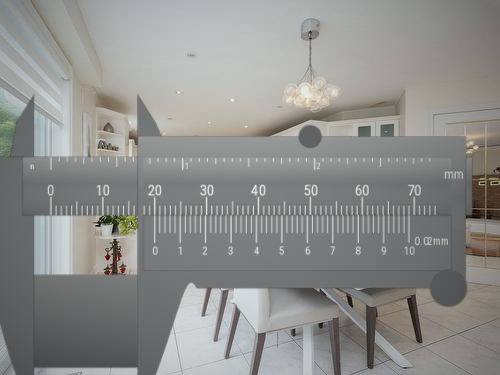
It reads 20.0; mm
